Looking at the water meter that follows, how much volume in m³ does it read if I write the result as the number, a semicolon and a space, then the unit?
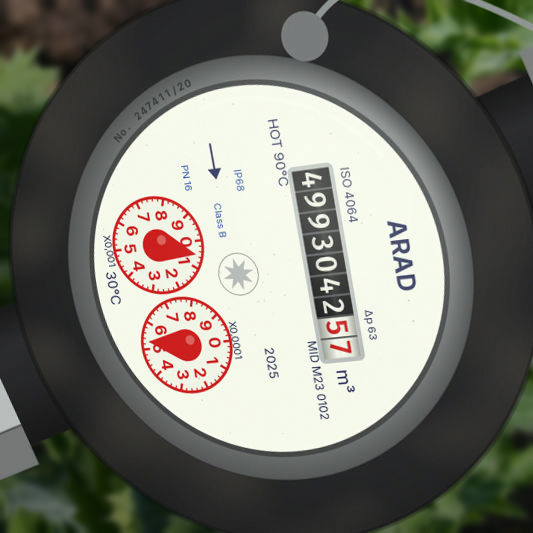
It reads 4993042.5705; m³
